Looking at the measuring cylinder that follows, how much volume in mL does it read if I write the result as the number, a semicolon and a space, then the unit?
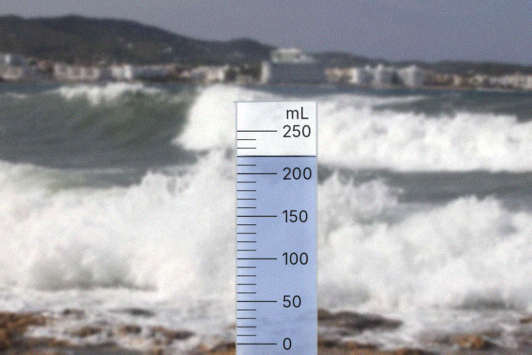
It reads 220; mL
